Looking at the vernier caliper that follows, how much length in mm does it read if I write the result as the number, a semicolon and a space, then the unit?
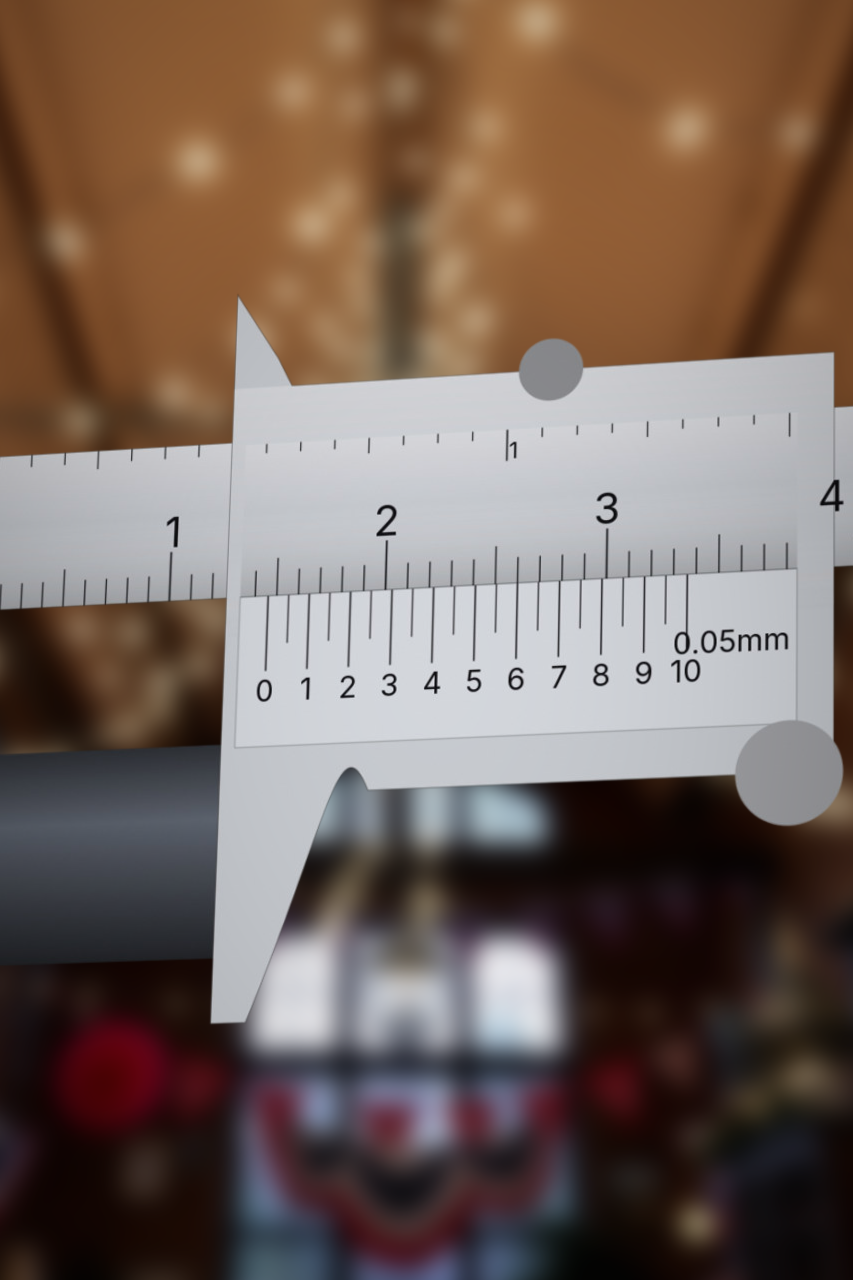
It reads 14.6; mm
